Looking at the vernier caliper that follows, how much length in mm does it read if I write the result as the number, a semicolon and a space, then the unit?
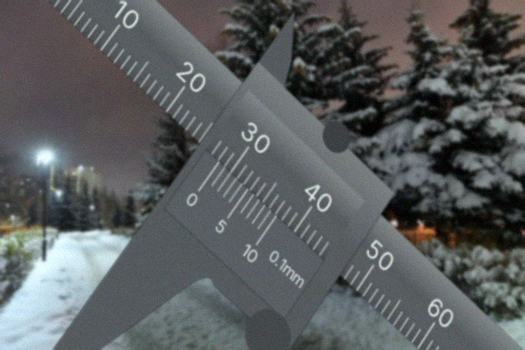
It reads 28.2; mm
